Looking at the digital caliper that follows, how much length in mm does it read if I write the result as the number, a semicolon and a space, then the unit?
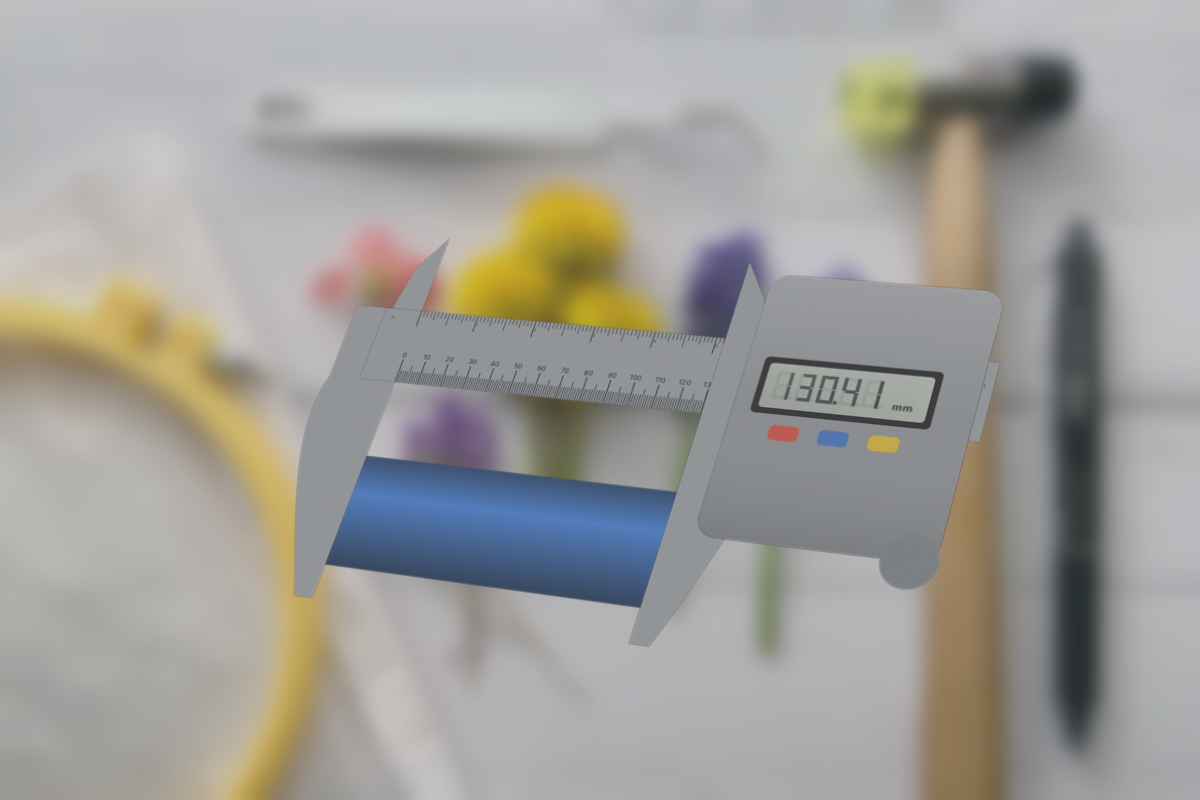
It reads 130.41; mm
